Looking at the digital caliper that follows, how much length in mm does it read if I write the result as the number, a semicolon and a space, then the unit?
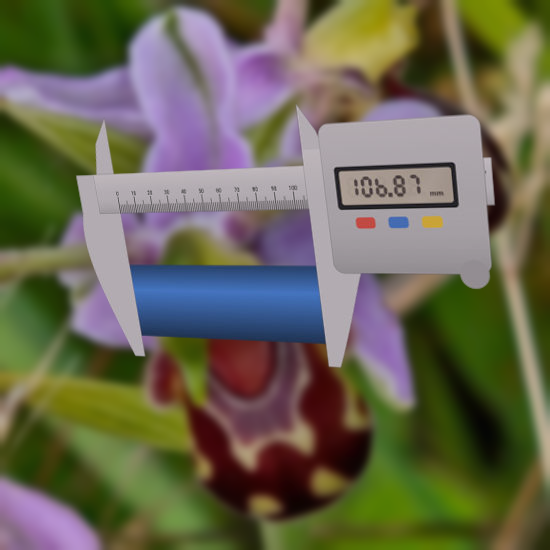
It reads 106.87; mm
